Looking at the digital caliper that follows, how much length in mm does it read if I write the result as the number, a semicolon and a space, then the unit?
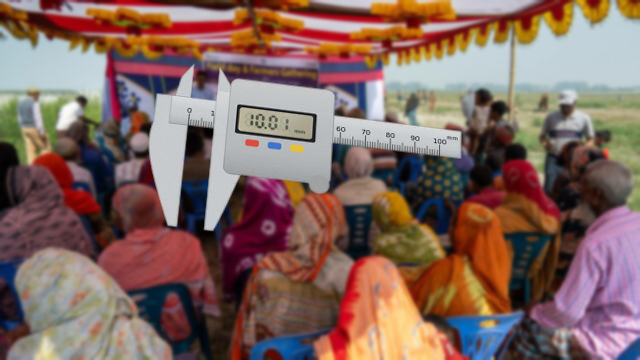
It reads 10.01; mm
